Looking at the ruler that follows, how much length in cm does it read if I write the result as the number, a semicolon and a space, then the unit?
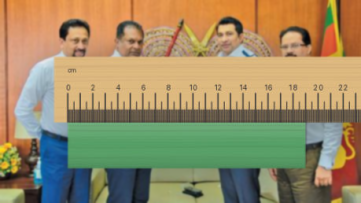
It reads 19; cm
